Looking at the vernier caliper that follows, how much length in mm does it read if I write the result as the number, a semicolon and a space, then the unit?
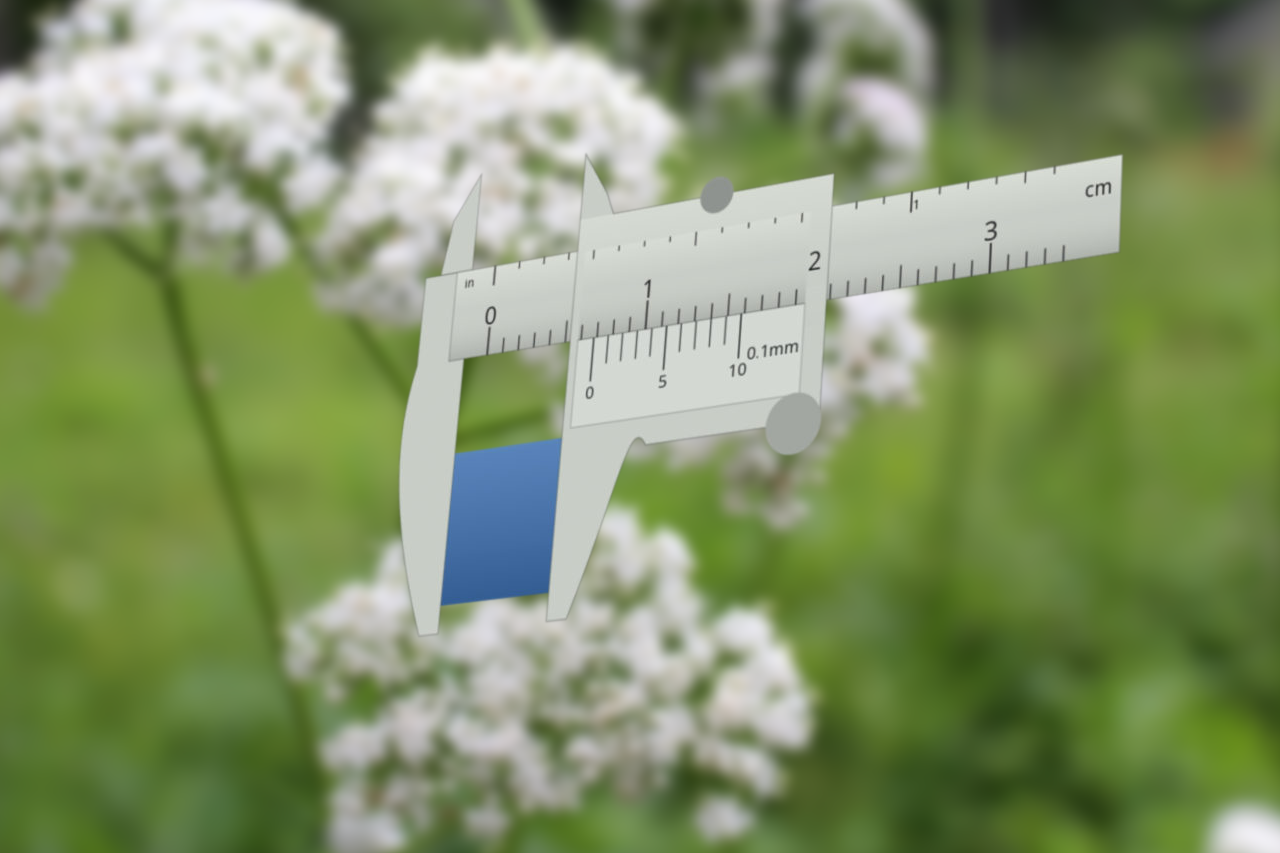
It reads 6.8; mm
